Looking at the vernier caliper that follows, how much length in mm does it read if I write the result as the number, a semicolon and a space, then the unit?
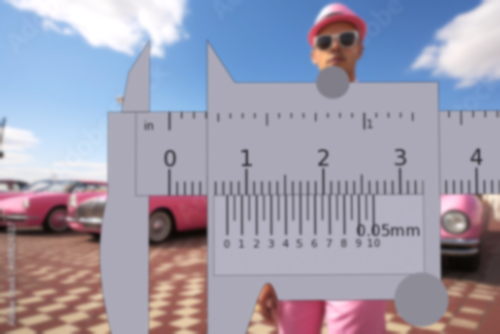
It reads 7.5; mm
